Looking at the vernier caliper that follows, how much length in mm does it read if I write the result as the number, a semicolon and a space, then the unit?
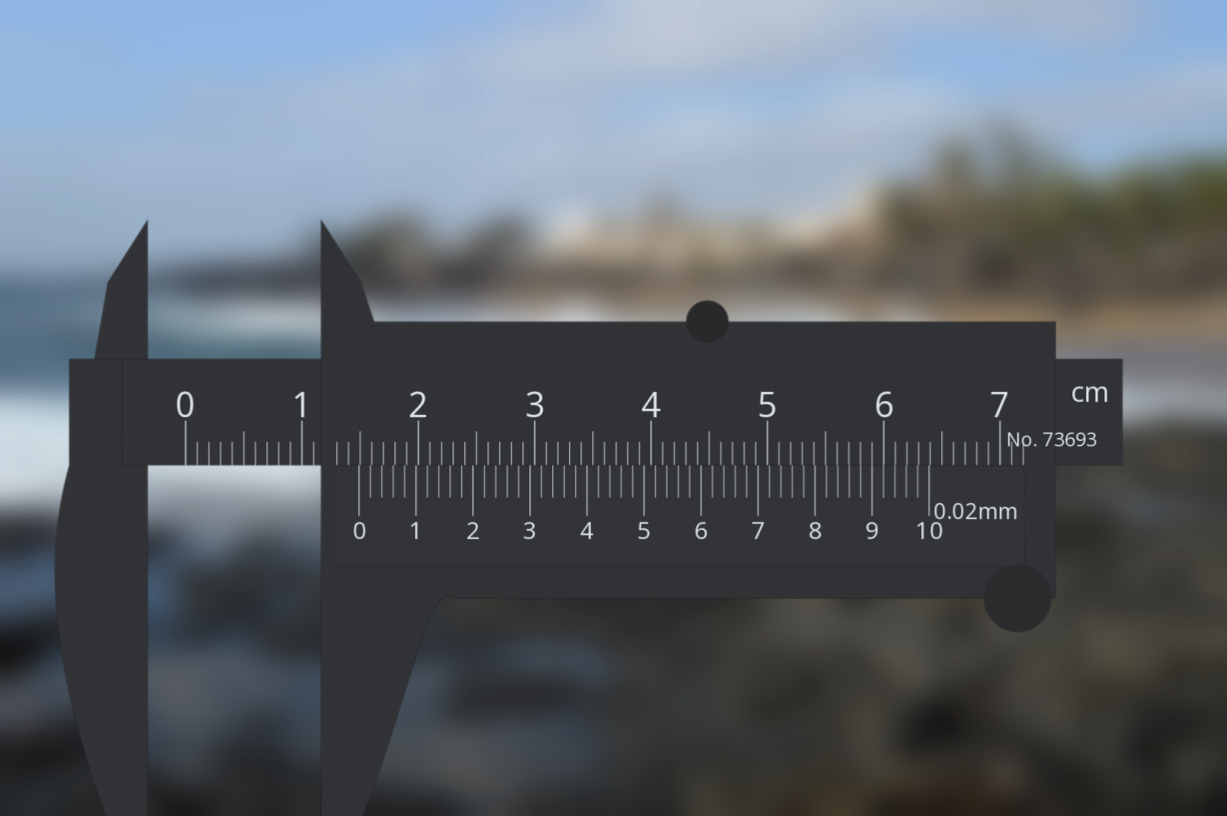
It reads 14.9; mm
